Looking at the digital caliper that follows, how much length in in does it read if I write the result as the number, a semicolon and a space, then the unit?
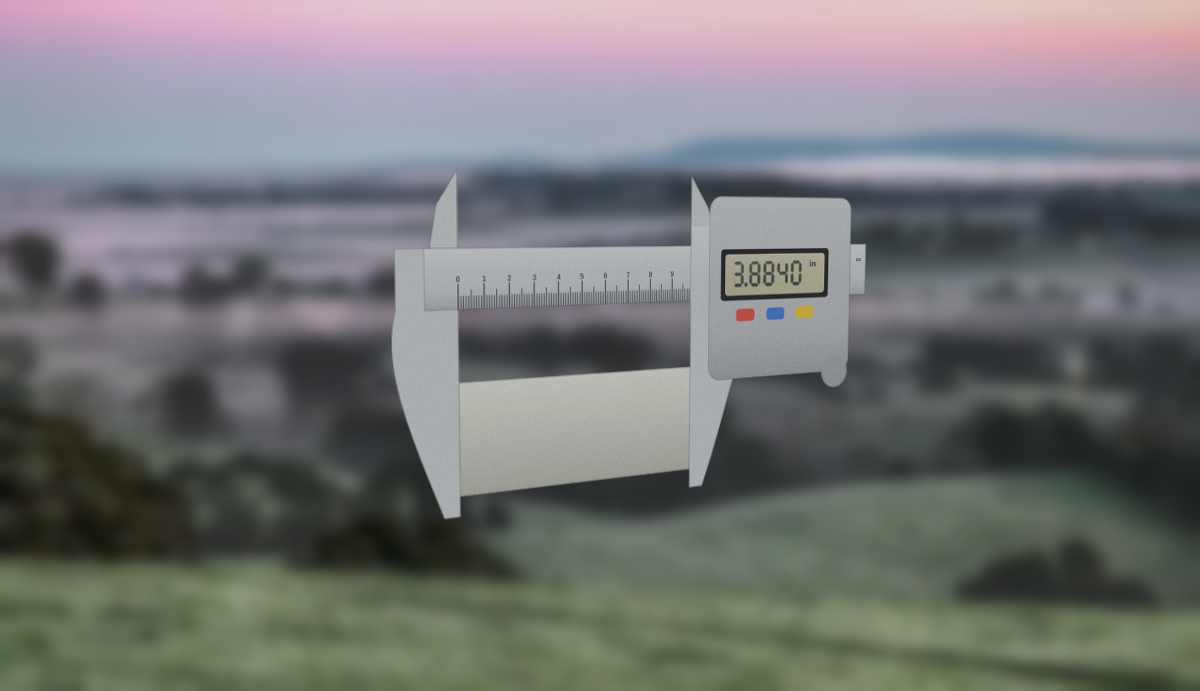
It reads 3.8840; in
